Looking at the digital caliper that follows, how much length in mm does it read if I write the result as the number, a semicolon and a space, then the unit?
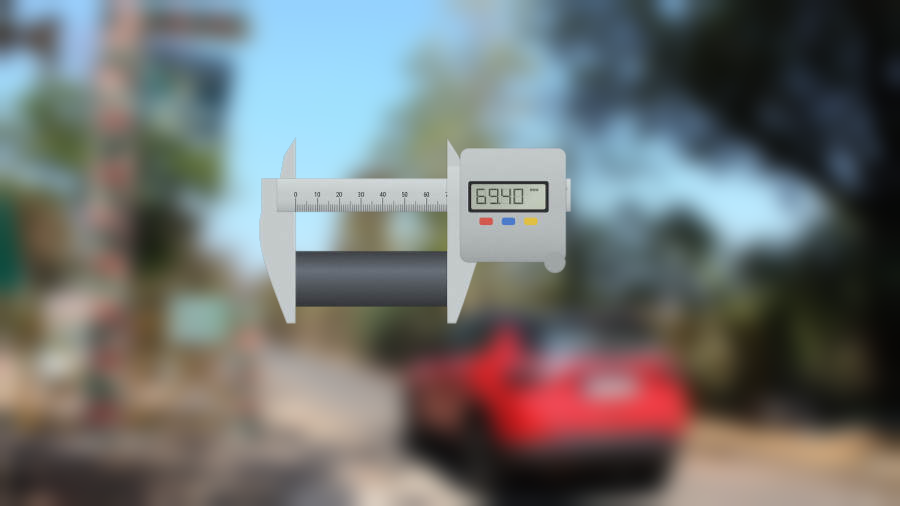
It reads 69.40; mm
